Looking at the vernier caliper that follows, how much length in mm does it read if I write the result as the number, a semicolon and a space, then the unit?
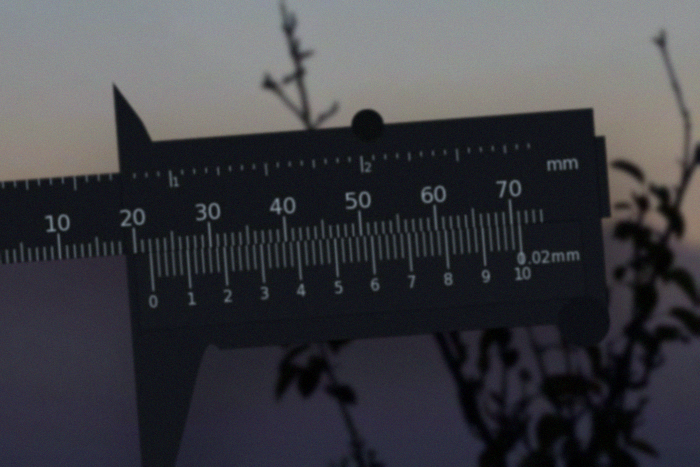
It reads 22.0; mm
